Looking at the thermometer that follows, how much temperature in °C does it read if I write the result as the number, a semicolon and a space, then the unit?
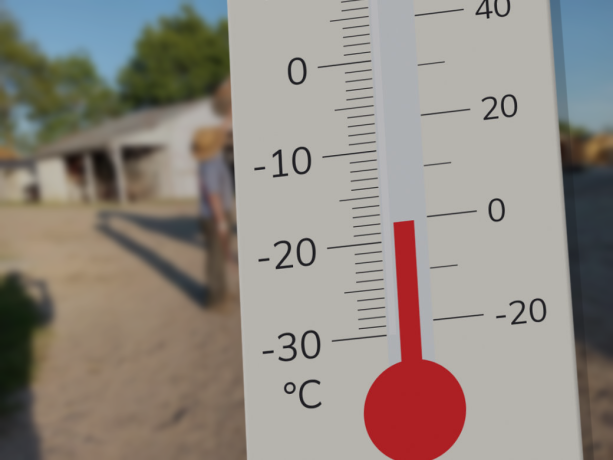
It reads -18; °C
